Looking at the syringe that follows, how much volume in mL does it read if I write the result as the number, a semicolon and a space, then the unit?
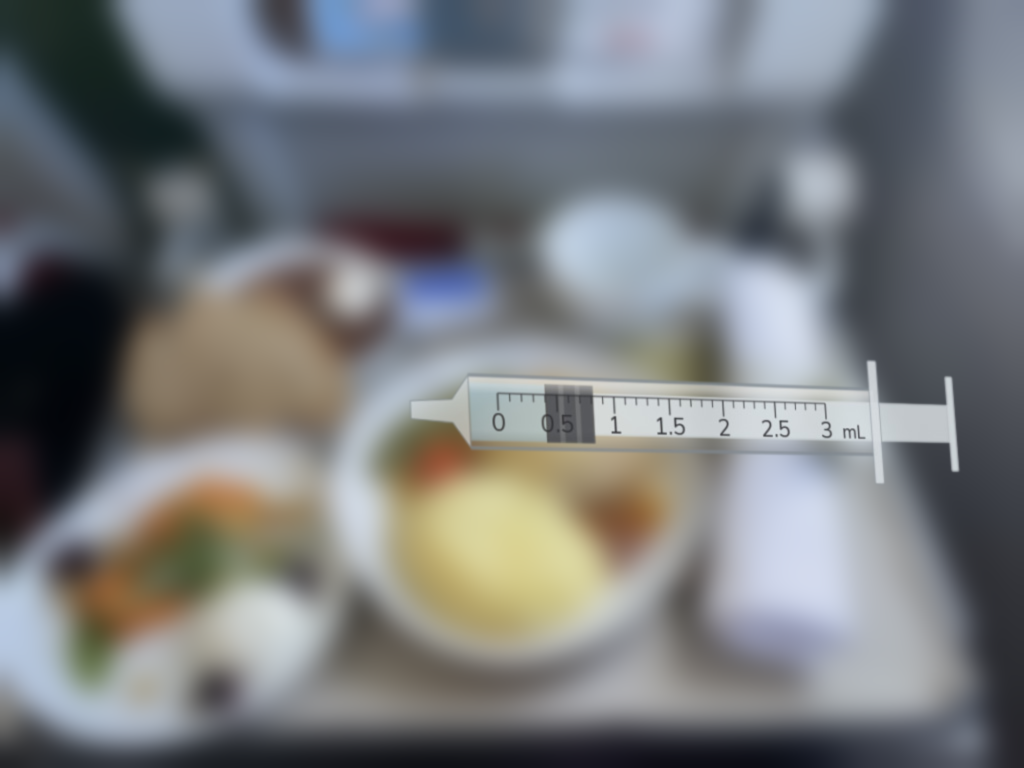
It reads 0.4; mL
